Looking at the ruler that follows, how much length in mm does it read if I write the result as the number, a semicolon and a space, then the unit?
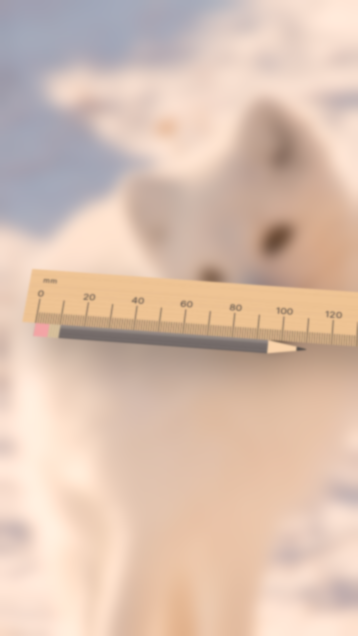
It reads 110; mm
